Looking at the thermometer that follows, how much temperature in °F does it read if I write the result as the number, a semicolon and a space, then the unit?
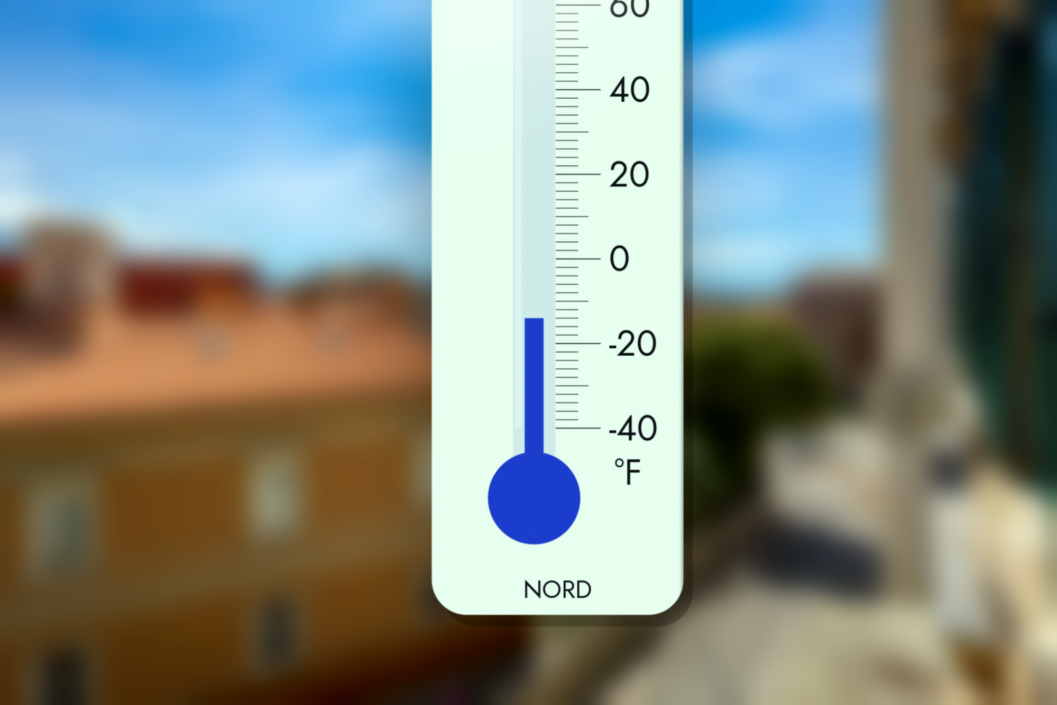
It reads -14; °F
